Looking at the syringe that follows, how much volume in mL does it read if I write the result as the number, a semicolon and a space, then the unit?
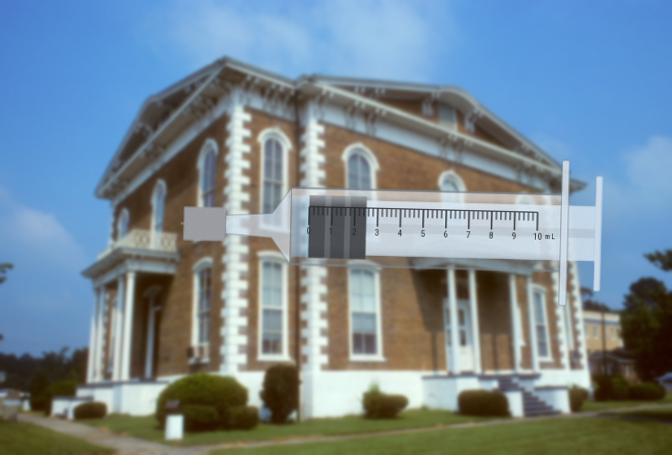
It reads 0; mL
